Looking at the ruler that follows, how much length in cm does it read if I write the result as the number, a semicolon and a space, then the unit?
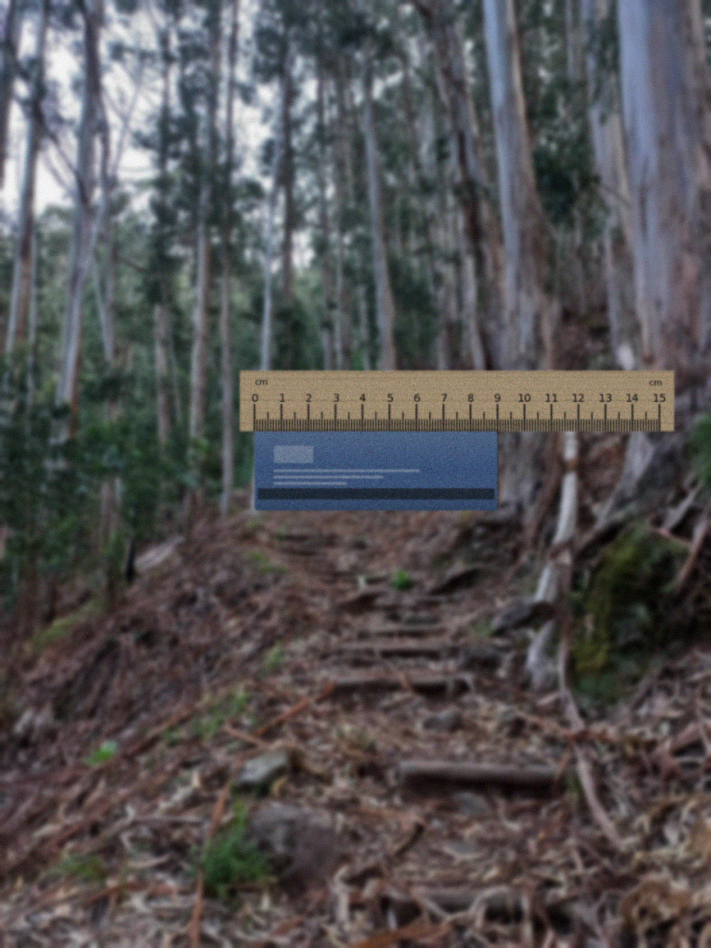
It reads 9; cm
